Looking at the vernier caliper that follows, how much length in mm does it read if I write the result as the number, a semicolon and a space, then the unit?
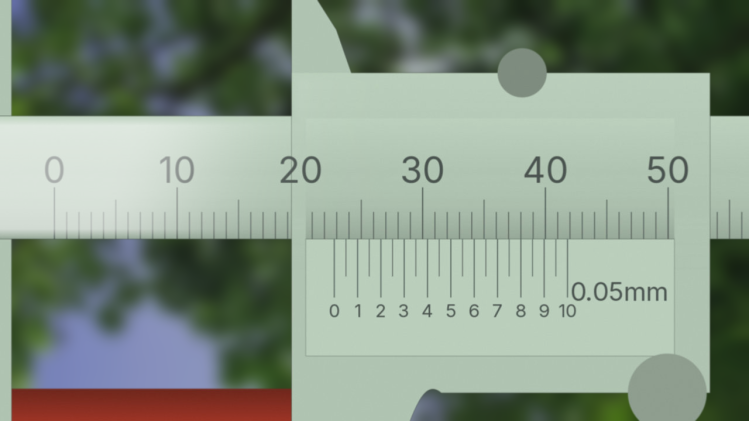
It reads 22.8; mm
